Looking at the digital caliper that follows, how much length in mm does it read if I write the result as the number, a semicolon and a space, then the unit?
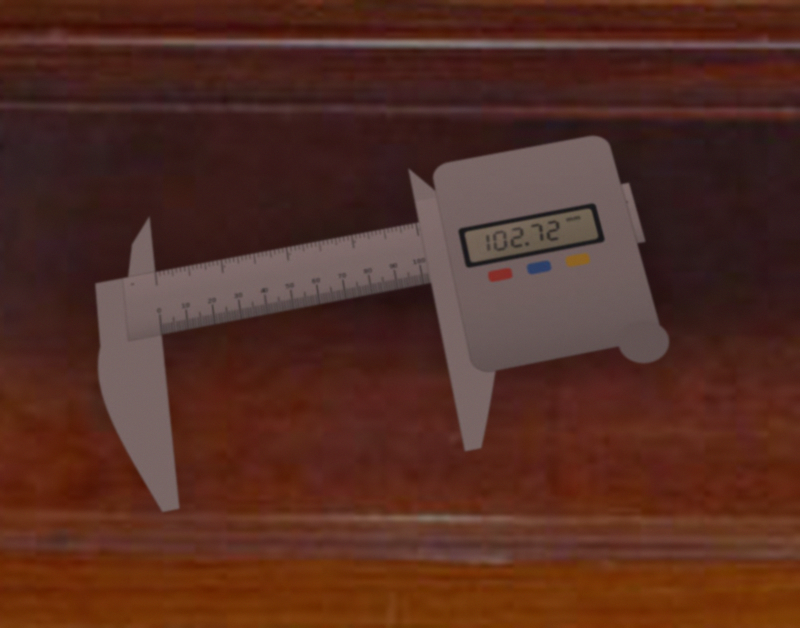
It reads 102.72; mm
